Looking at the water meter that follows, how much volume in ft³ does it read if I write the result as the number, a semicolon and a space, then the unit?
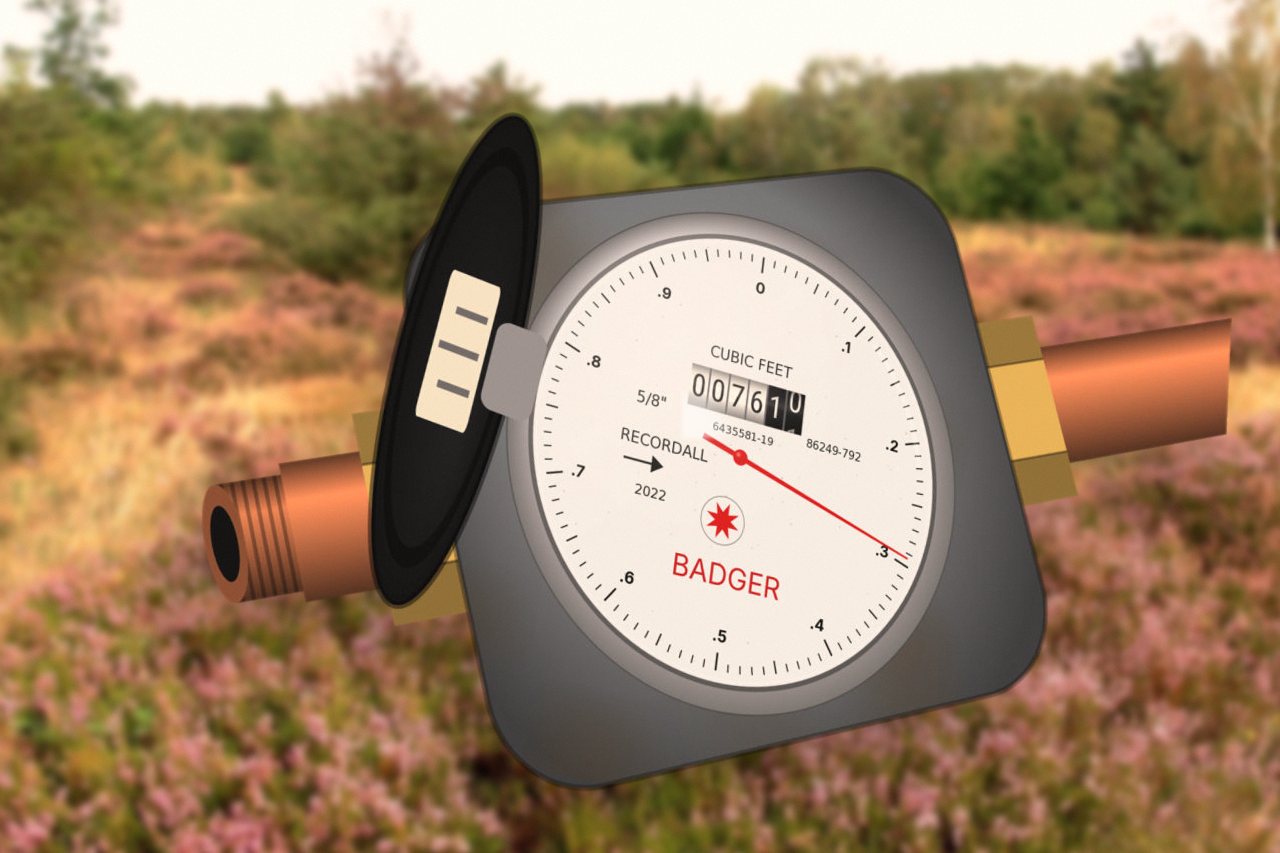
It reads 7610.29; ft³
